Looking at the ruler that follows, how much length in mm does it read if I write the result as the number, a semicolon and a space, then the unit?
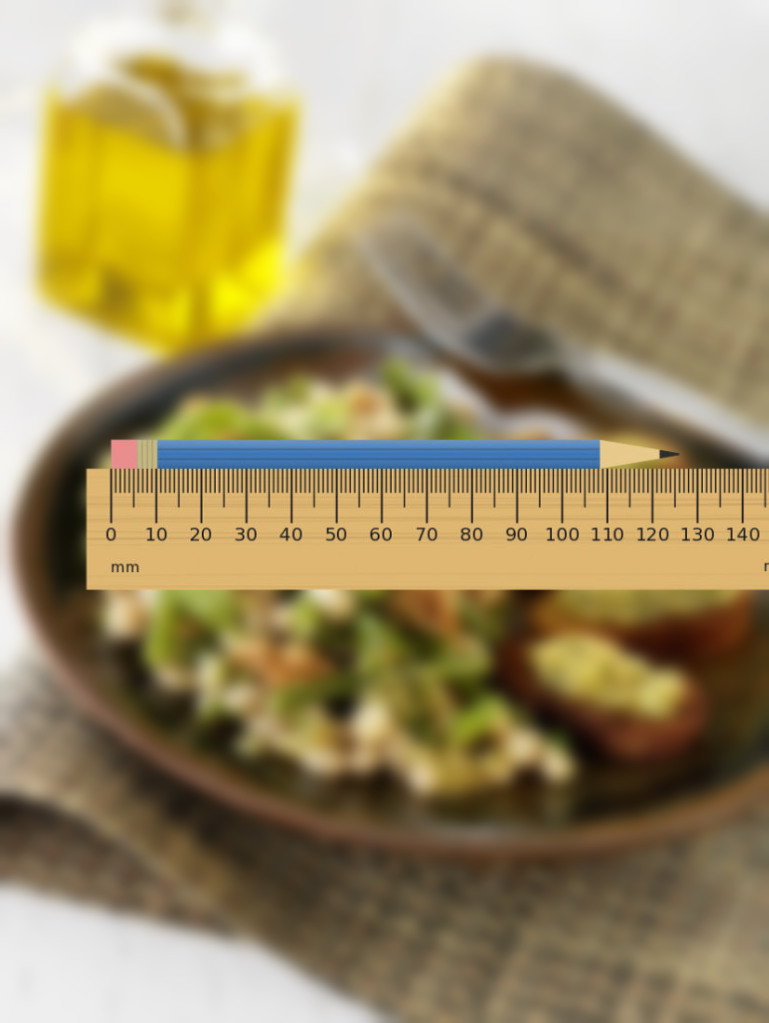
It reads 126; mm
